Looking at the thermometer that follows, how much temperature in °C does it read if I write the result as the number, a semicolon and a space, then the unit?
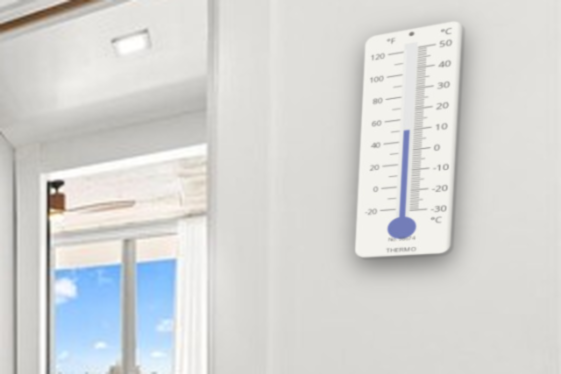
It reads 10; °C
